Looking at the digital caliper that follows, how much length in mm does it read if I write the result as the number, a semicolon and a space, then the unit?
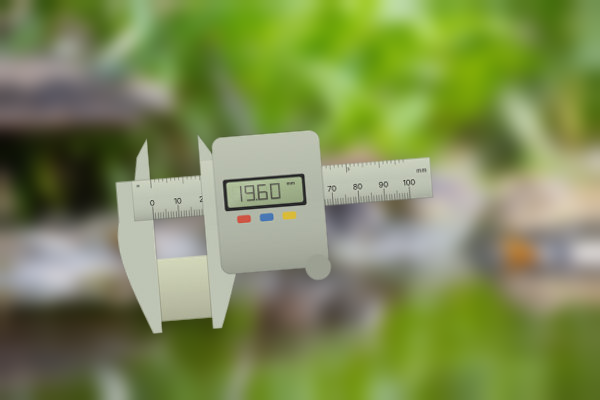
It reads 19.60; mm
